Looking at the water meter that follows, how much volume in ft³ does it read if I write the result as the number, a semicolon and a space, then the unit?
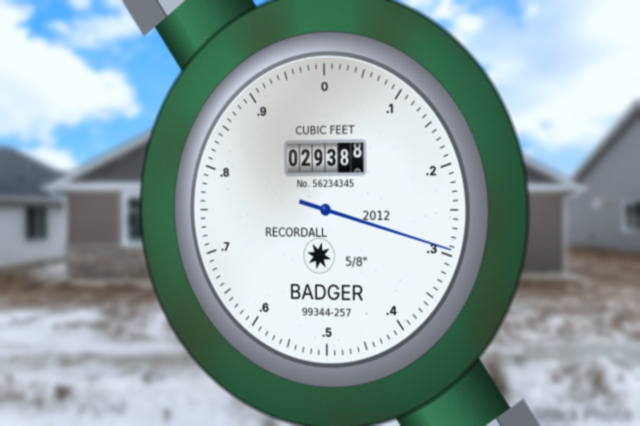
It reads 29388.29; ft³
